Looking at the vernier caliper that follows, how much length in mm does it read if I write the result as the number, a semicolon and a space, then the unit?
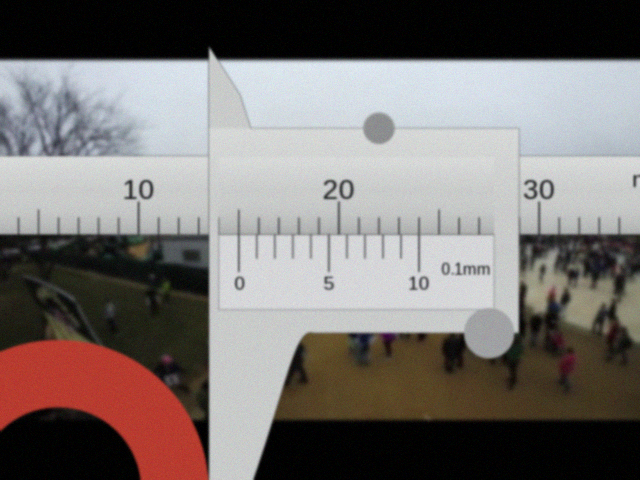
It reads 15.0; mm
